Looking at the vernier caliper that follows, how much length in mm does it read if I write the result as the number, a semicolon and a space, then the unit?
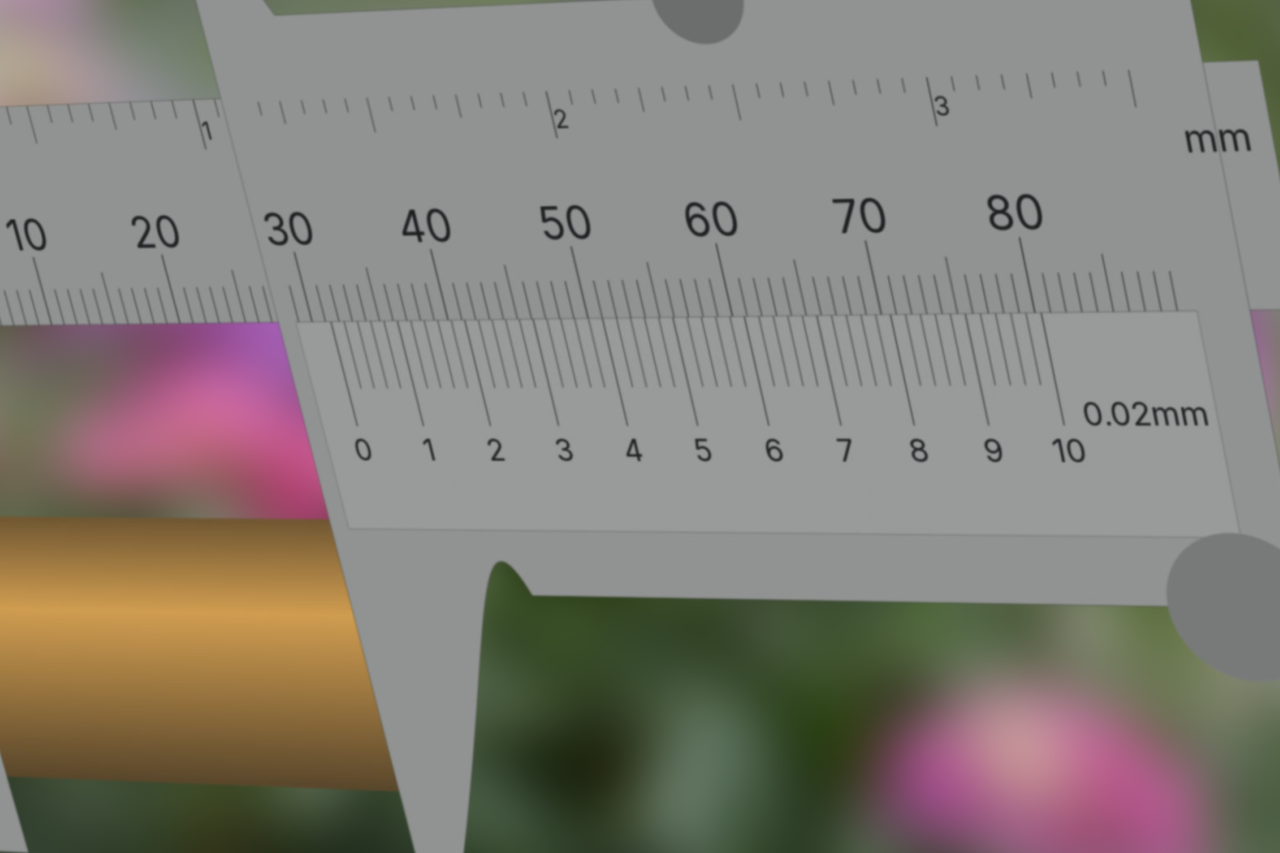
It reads 31.4; mm
